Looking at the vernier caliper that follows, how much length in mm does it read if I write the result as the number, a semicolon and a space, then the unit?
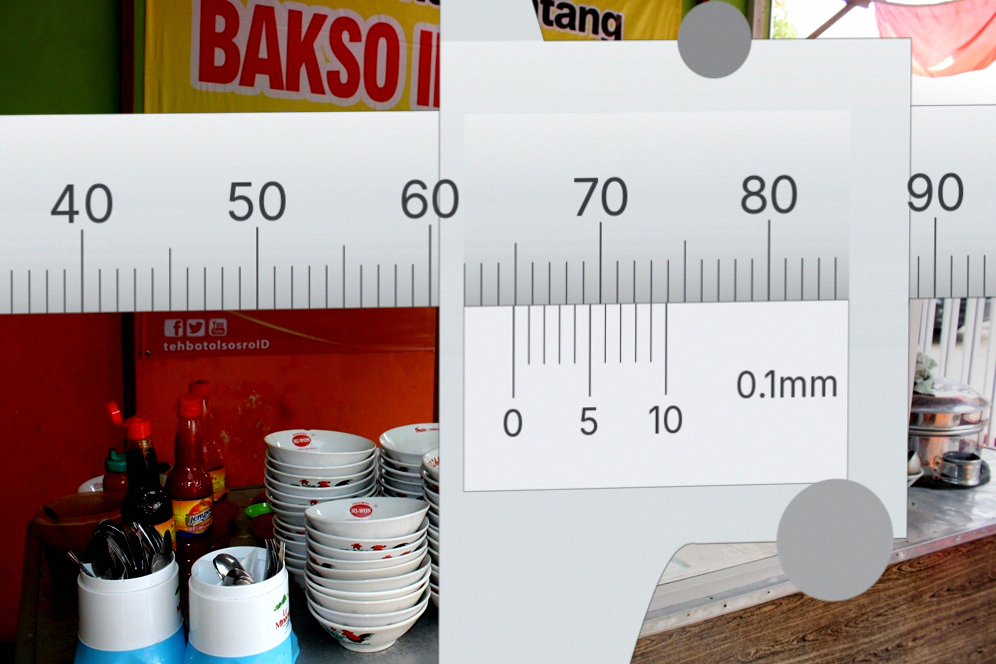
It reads 64.9; mm
